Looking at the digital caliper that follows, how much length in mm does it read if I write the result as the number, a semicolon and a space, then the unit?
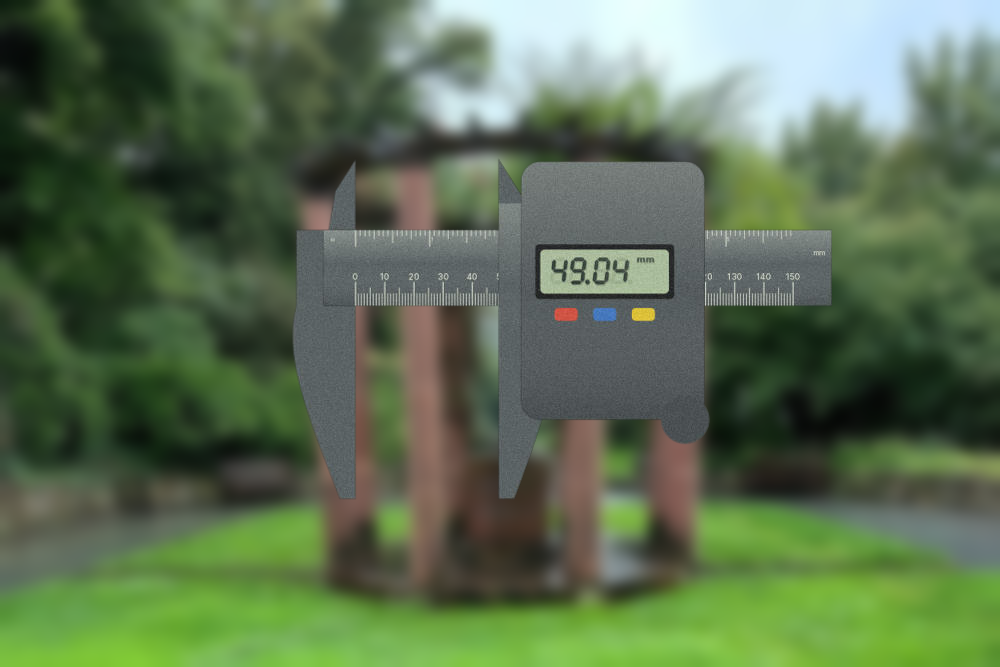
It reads 49.04; mm
